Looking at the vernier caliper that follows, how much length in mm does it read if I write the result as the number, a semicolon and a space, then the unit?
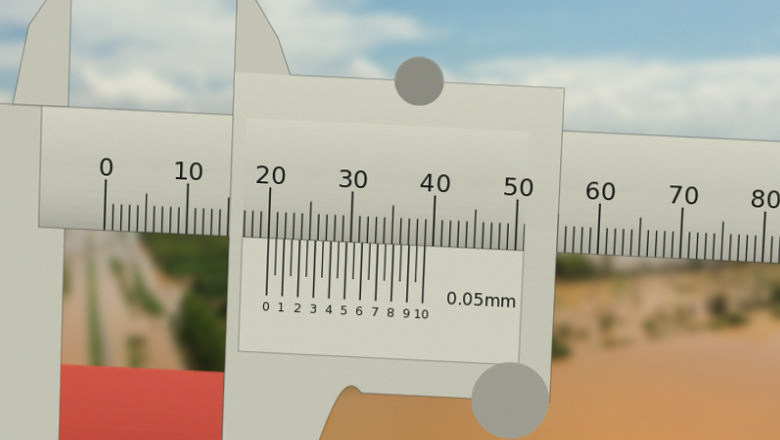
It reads 20.0; mm
